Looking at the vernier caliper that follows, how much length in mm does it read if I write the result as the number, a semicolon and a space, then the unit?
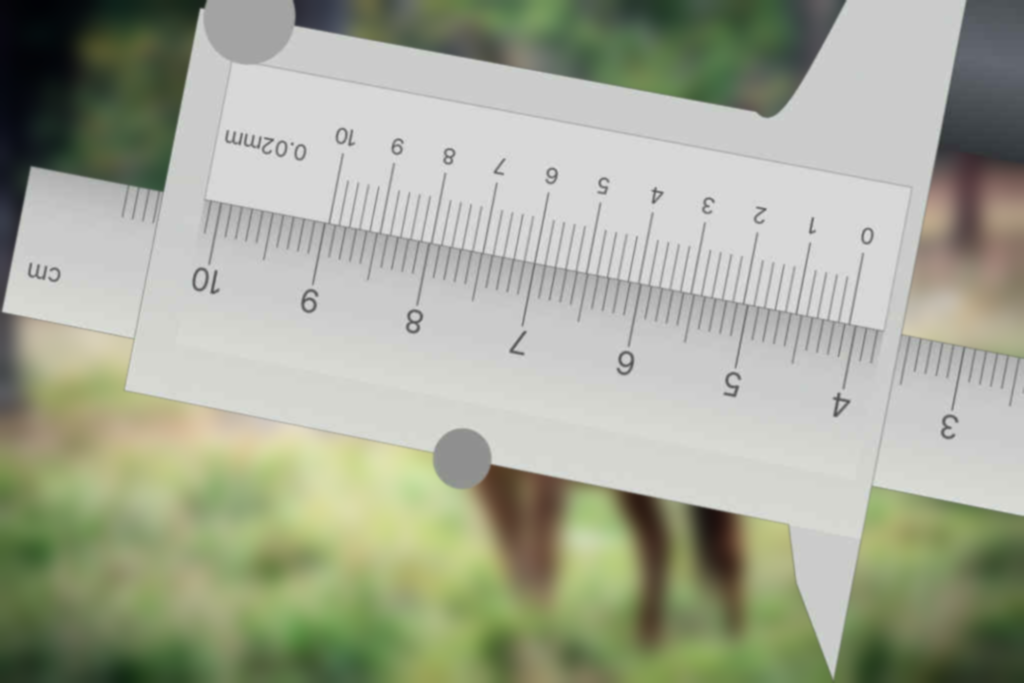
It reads 40.6; mm
